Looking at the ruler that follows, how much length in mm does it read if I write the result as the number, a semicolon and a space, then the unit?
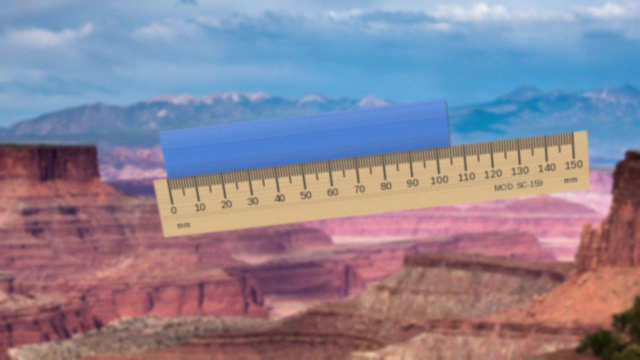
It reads 105; mm
